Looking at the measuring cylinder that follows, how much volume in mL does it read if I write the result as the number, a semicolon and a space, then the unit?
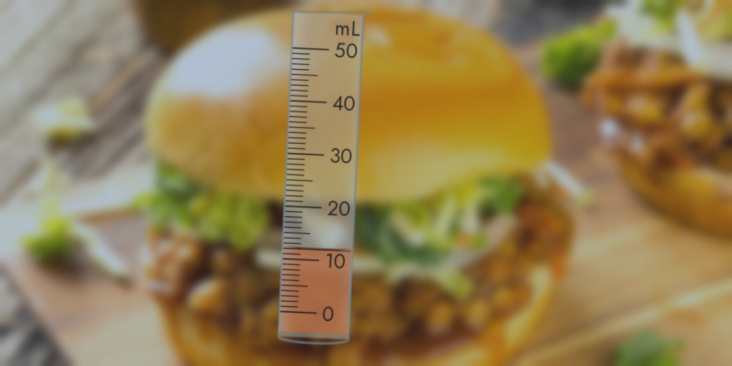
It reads 12; mL
